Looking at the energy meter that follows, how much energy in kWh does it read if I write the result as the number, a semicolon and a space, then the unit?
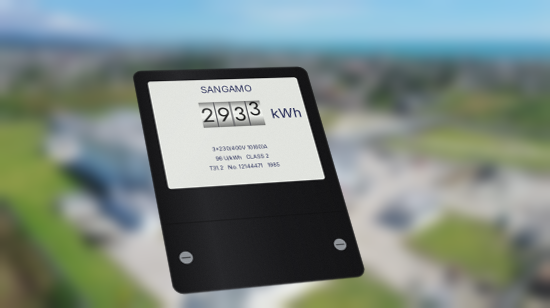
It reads 2933; kWh
